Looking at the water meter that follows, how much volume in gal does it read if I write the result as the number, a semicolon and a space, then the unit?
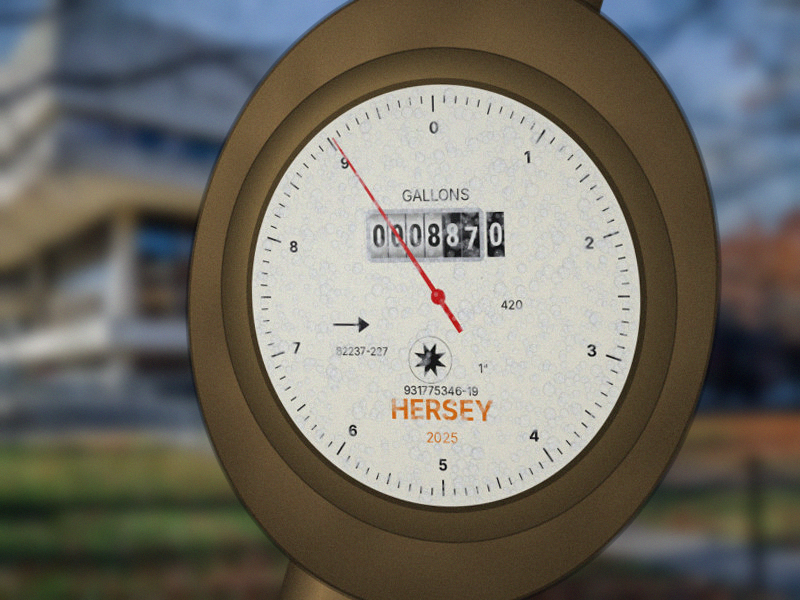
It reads 8869.0; gal
